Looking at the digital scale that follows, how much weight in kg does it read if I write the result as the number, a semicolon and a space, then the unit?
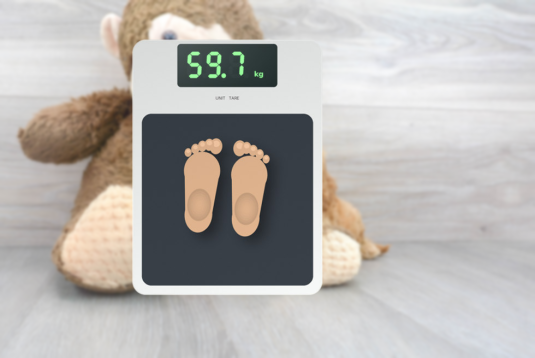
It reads 59.7; kg
